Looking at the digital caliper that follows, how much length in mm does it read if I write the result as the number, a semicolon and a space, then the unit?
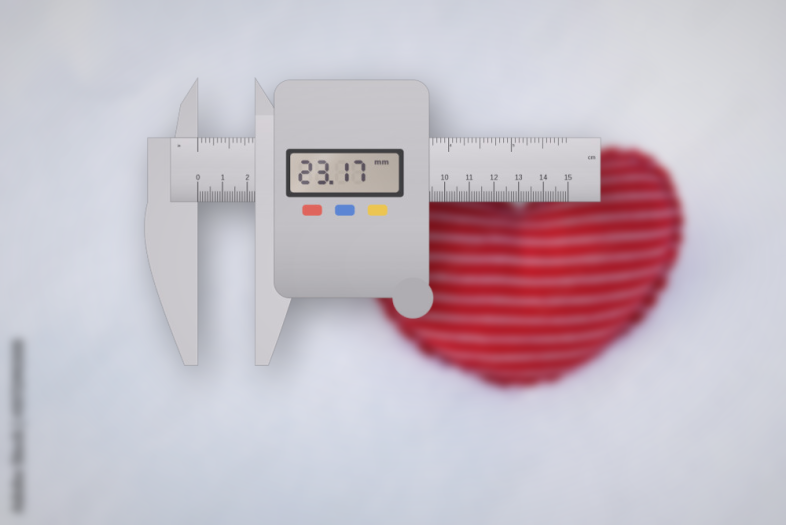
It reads 23.17; mm
